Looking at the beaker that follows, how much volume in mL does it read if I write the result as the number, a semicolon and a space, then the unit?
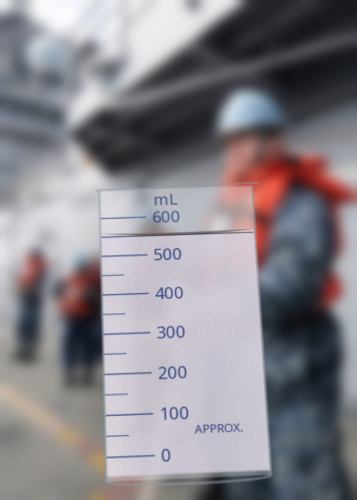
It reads 550; mL
